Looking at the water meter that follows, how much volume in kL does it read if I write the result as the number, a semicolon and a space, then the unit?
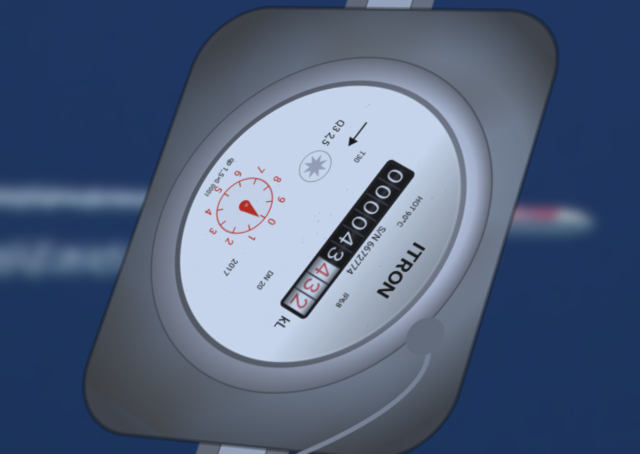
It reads 43.4320; kL
